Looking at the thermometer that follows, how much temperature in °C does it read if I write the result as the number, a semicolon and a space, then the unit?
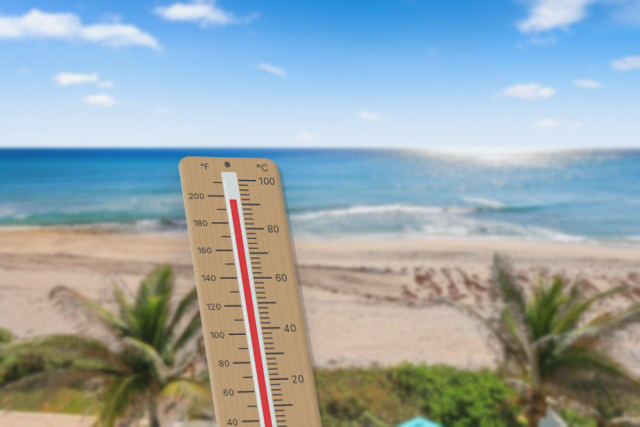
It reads 92; °C
